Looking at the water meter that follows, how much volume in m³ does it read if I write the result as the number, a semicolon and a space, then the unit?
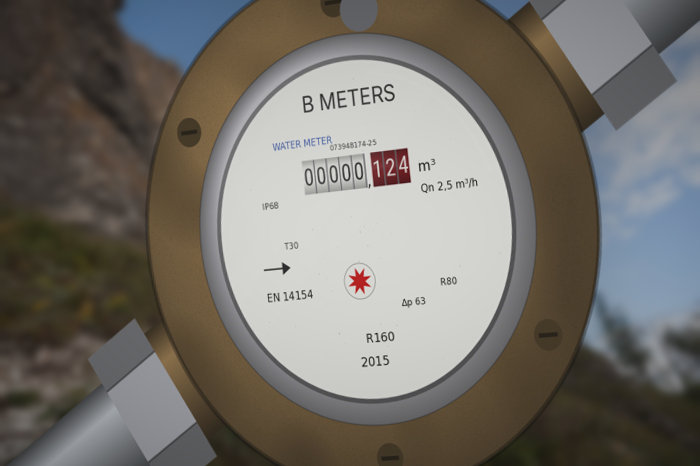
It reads 0.124; m³
